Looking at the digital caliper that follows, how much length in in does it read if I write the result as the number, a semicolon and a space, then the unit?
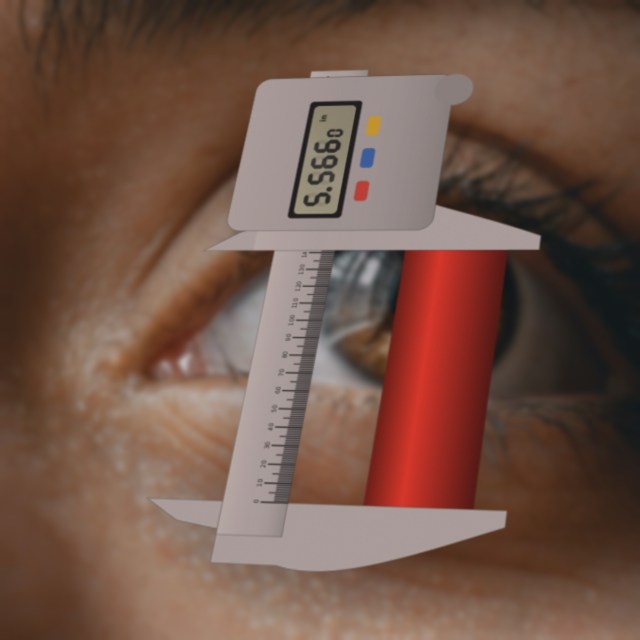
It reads 5.5660; in
